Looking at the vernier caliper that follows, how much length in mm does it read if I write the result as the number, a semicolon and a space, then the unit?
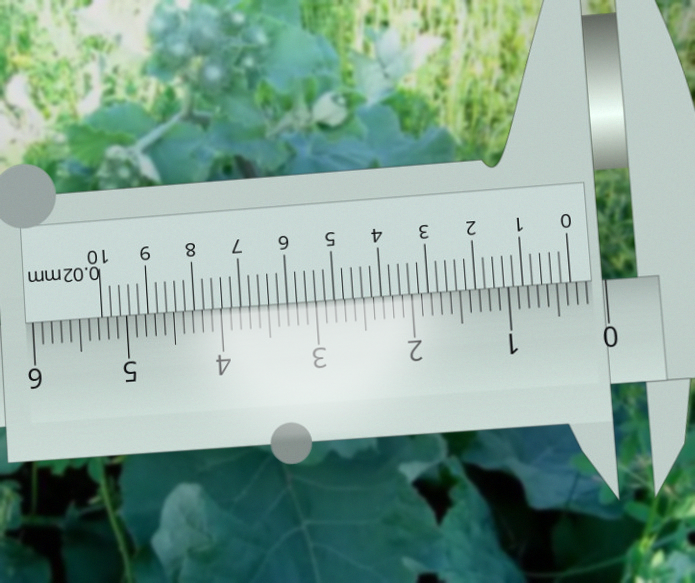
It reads 3.6; mm
